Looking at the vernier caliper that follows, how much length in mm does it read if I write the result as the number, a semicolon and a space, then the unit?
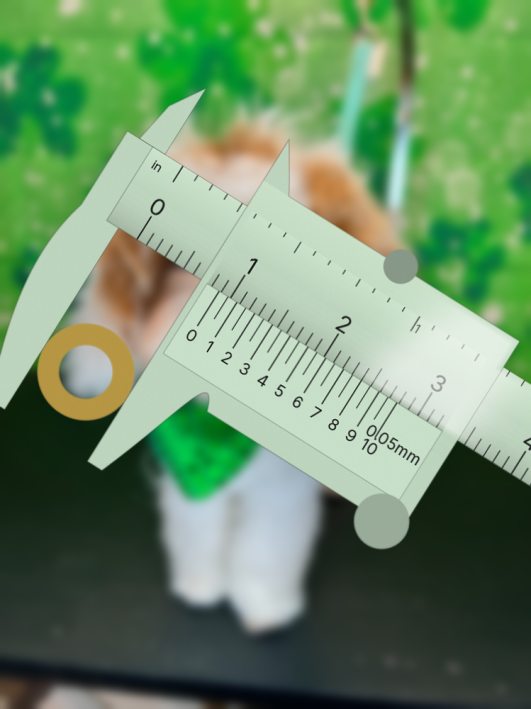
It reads 8.8; mm
